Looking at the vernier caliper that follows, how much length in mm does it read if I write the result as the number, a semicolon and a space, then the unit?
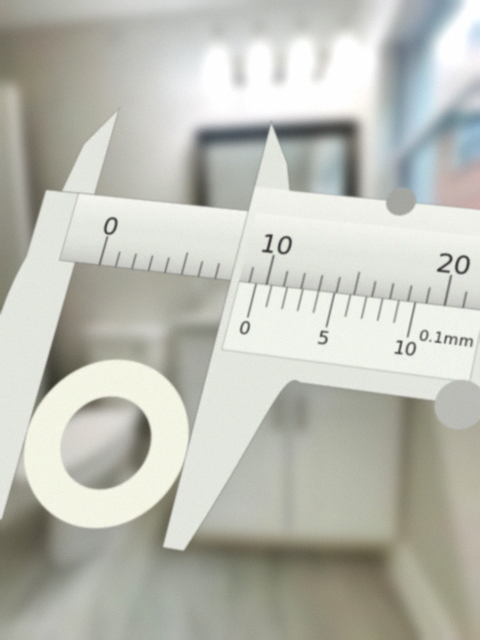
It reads 9.4; mm
